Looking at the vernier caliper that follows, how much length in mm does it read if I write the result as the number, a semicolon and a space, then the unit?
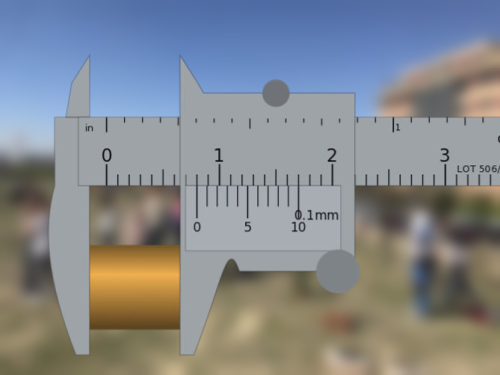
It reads 8.0; mm
